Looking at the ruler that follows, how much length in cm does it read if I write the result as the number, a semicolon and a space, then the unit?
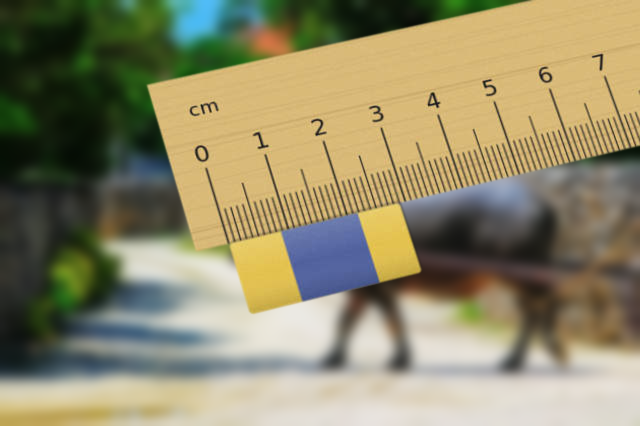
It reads 2.9; cm
